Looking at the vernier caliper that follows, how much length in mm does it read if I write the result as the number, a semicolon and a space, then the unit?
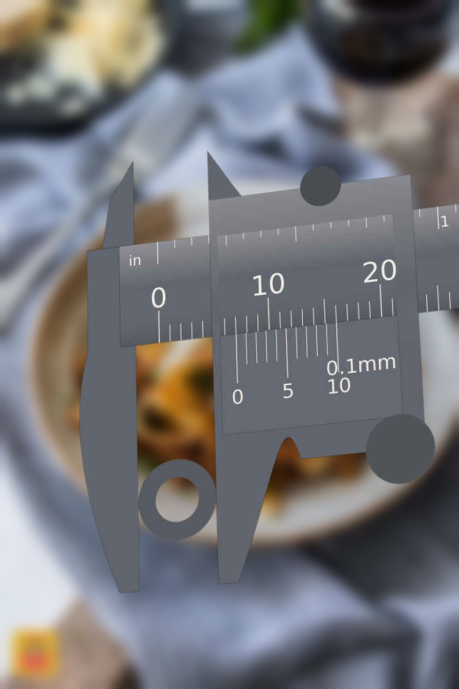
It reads 7.0; mm
